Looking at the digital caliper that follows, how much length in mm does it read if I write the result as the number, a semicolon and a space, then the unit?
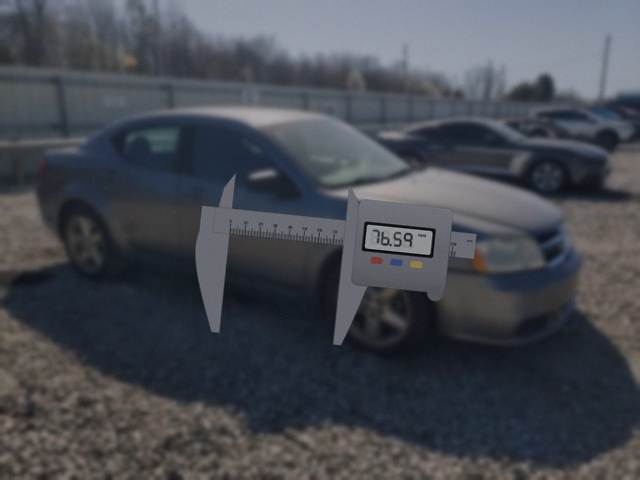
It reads 76.59; mm
